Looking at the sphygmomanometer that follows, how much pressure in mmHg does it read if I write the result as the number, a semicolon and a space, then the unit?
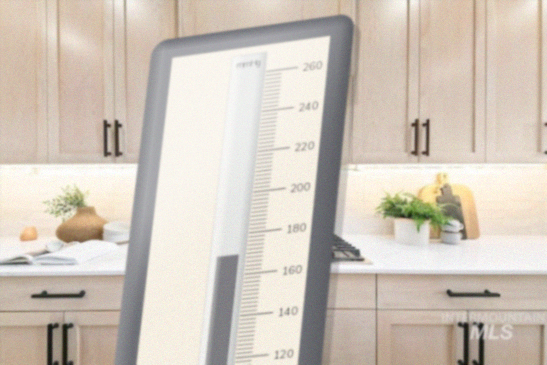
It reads 170; mmHg
